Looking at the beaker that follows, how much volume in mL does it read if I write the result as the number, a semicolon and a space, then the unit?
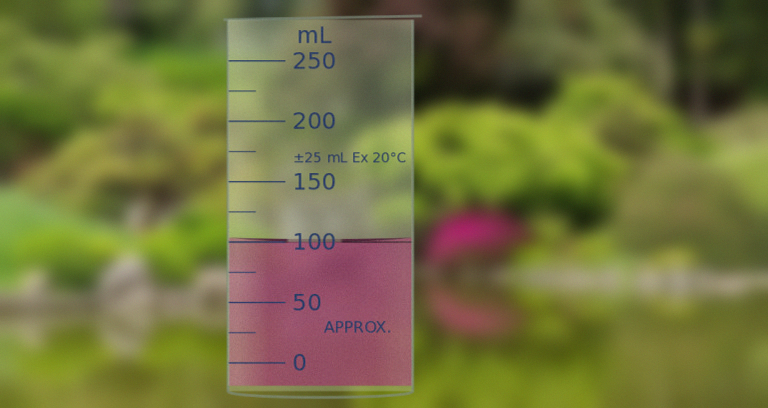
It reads 100; mL
